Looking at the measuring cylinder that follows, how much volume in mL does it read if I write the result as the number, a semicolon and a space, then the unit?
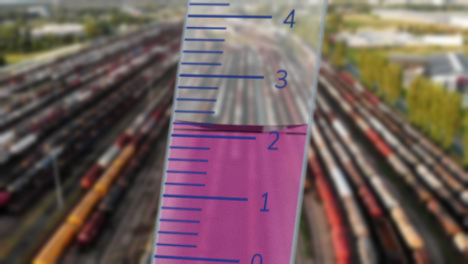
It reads 2.1; mL
